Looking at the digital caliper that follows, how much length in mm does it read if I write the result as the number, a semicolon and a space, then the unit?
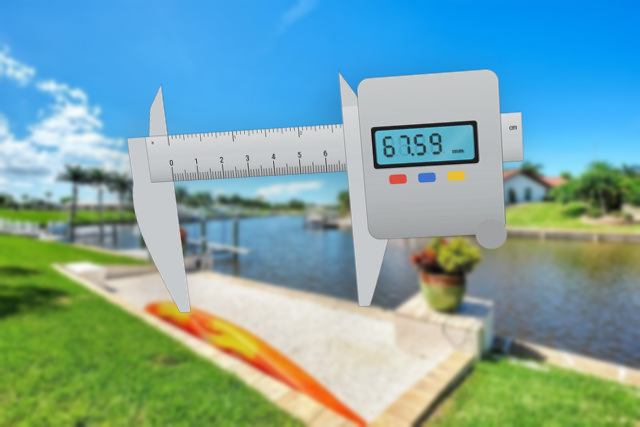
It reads 67.59; mm
